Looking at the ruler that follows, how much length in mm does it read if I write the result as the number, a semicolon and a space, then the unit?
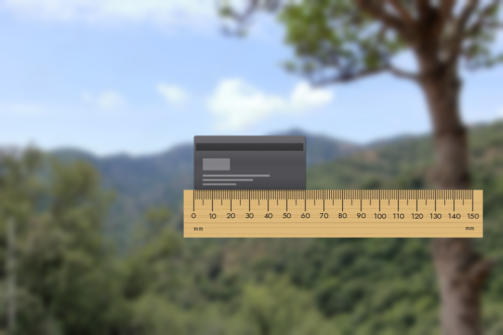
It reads 60; mm
